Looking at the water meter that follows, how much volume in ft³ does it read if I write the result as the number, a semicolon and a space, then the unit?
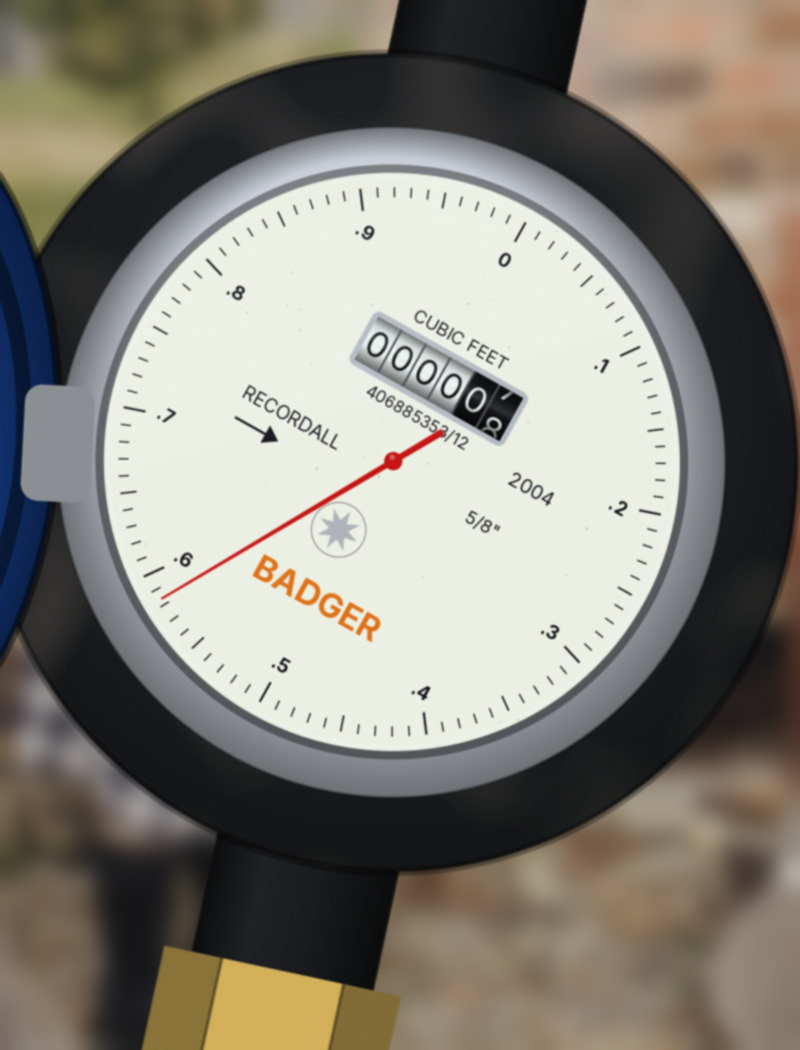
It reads 7.58; ft³
